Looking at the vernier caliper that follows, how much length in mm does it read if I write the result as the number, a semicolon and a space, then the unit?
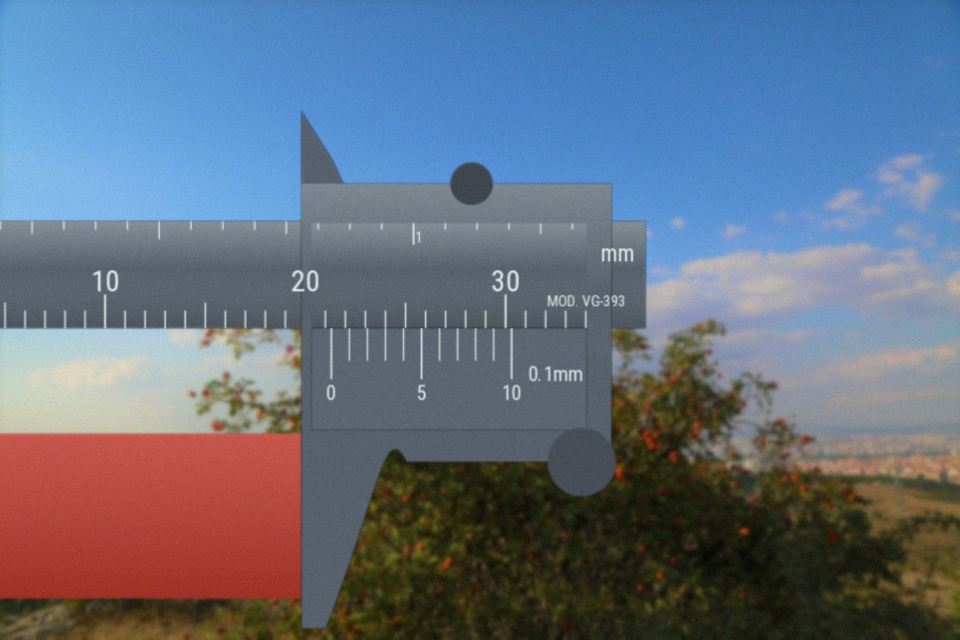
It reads 21.3; mm
